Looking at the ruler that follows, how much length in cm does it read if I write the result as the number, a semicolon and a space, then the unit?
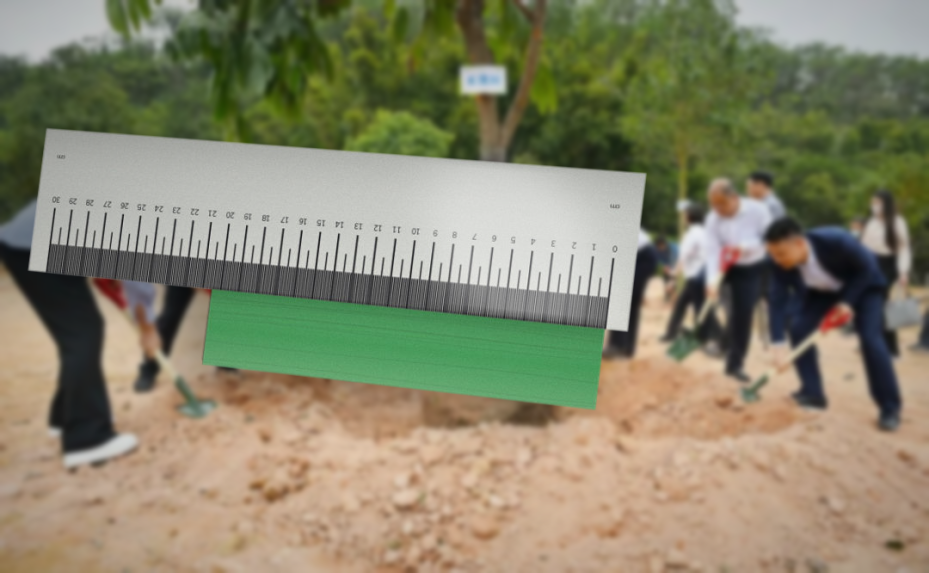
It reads 20.5; cm
